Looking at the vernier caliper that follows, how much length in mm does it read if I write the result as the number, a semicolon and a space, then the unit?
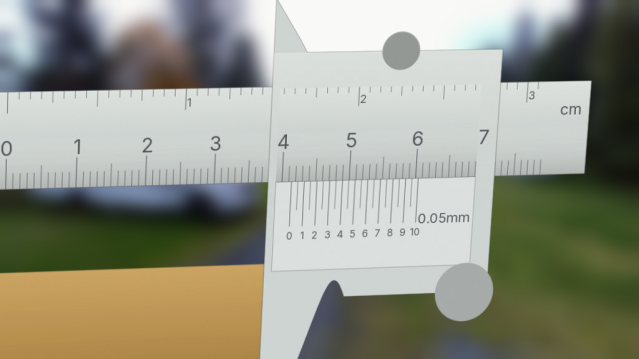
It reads 41.4; mm
